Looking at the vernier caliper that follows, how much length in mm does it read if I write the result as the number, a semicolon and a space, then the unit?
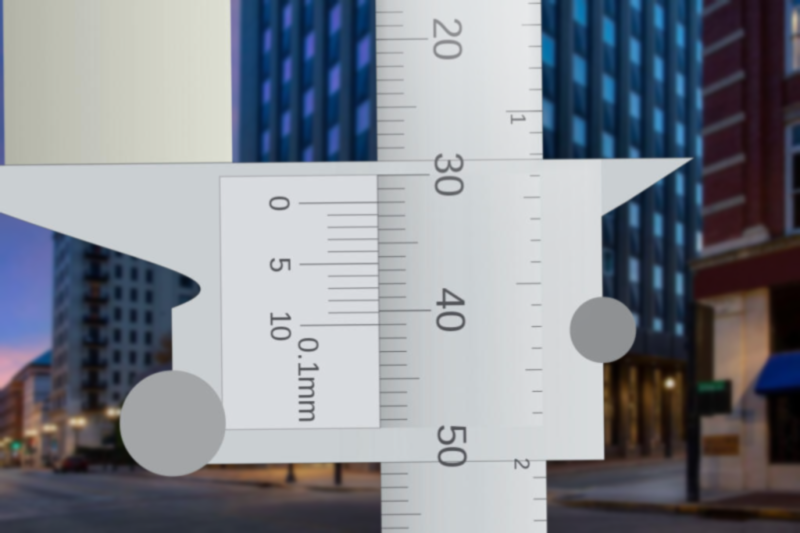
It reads 32.0; mm
